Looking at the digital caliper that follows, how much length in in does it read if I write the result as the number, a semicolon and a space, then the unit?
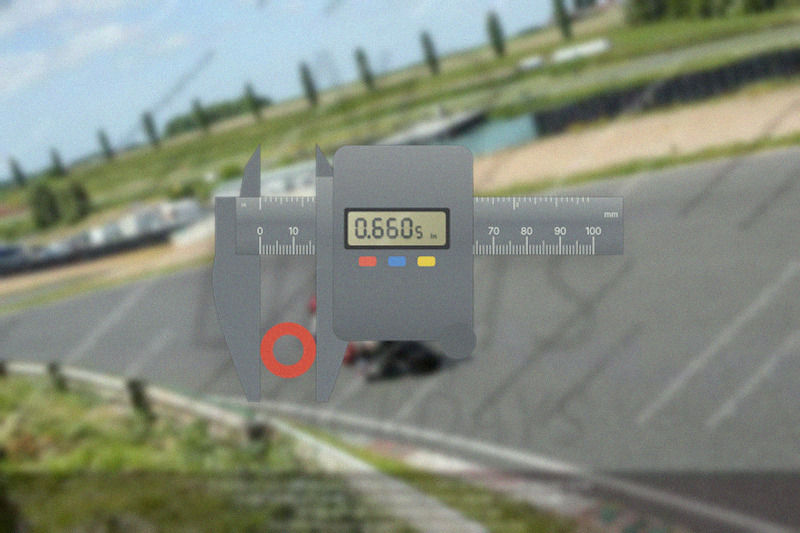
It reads 0.6605; in
